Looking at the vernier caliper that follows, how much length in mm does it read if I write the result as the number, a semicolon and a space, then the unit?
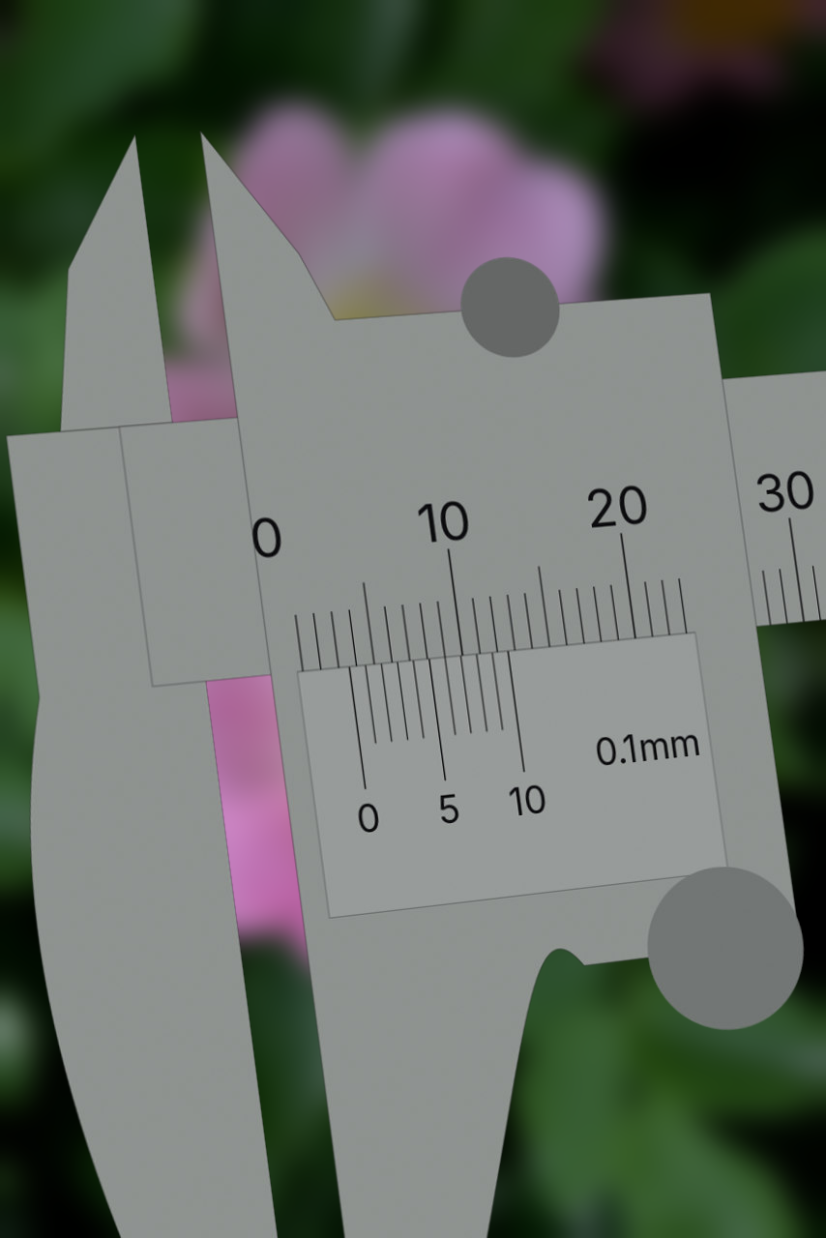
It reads 3.6; mm
